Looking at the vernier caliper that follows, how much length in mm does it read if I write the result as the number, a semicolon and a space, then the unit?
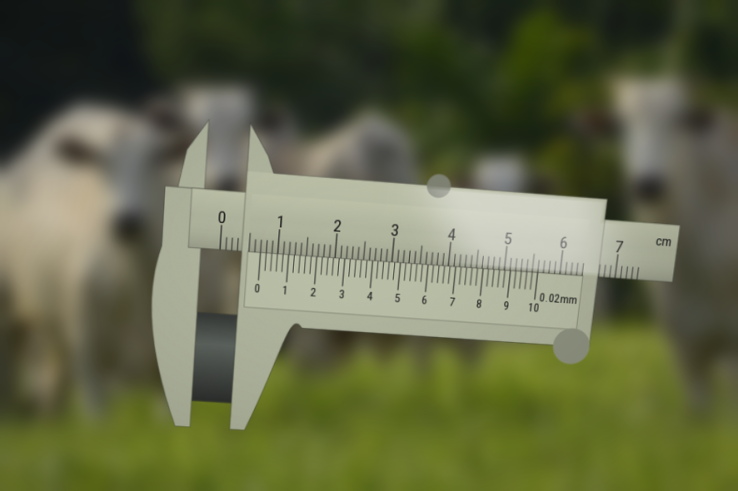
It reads 7.0; mm
